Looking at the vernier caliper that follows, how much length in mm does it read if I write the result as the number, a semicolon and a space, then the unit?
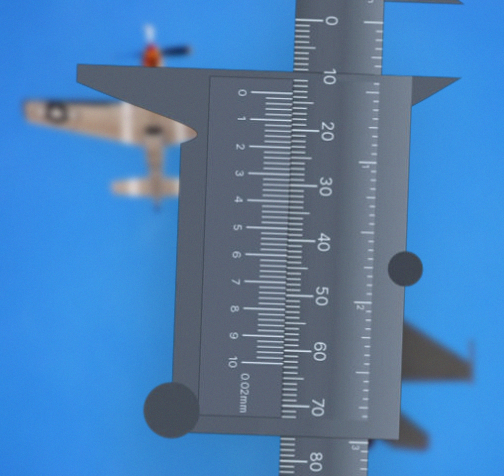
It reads 13.4; mm
